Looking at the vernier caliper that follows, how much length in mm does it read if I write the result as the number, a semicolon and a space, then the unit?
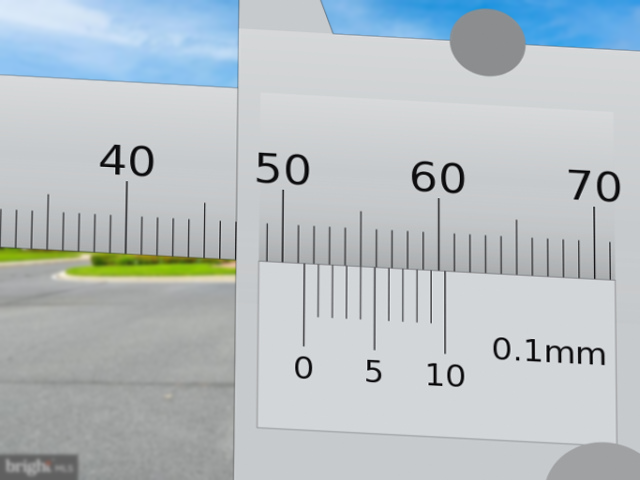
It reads 51.4; mm
